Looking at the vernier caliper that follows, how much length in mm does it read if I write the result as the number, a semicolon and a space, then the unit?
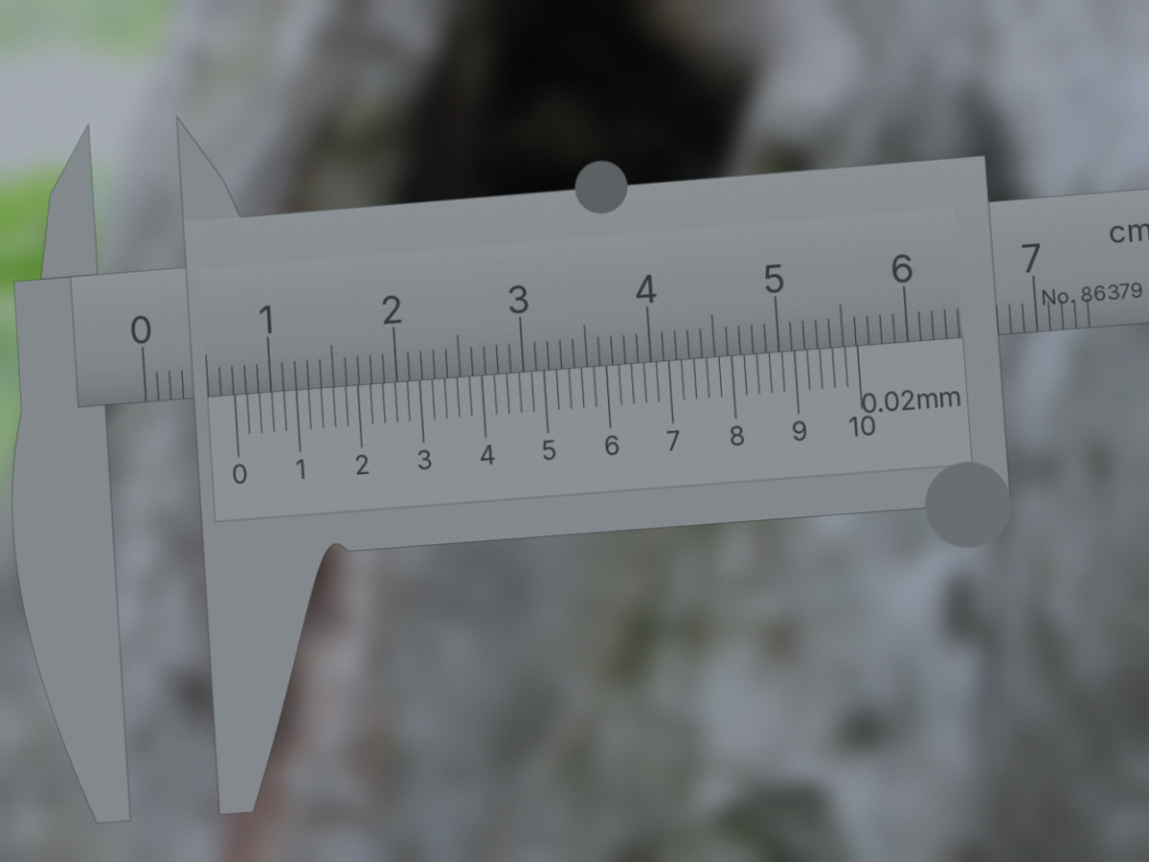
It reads 7.1; mm
